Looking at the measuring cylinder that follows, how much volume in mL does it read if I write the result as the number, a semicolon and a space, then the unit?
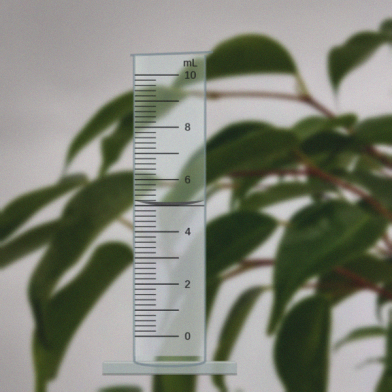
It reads 5; mL
